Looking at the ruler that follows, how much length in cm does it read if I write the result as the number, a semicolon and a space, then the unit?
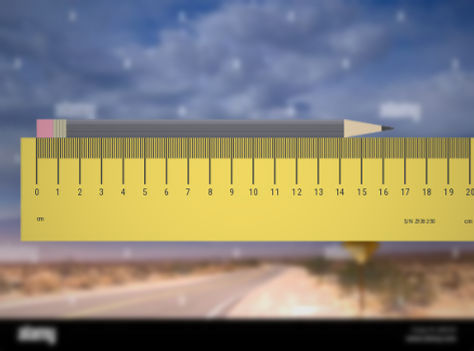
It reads 16.5; cm
